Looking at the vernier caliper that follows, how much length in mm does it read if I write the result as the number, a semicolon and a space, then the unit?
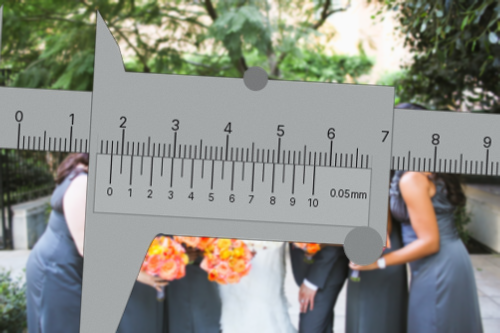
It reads 18.0; mm
